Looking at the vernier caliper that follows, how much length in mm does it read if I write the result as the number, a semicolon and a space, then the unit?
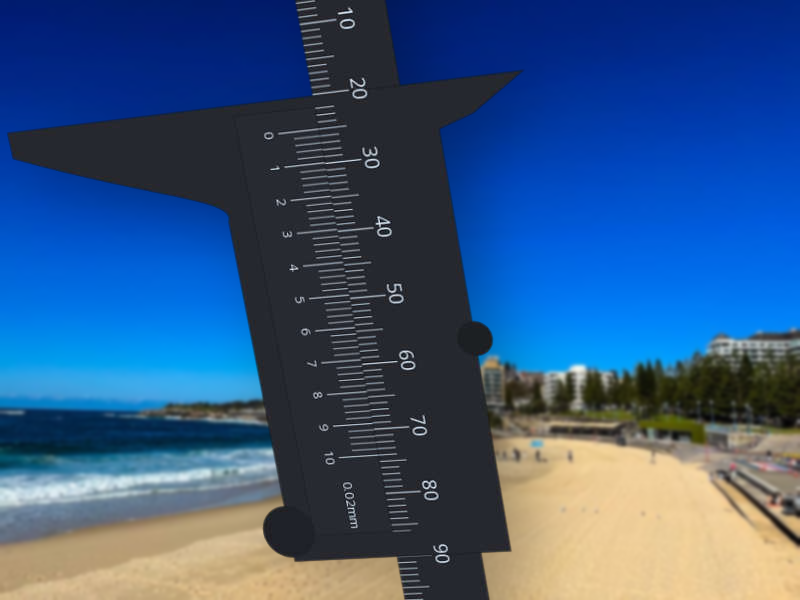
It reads 25.0; mm
